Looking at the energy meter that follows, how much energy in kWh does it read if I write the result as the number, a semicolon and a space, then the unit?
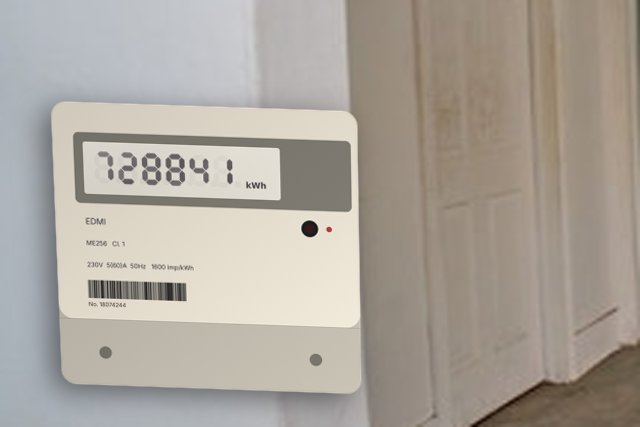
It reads 728841; kWh
